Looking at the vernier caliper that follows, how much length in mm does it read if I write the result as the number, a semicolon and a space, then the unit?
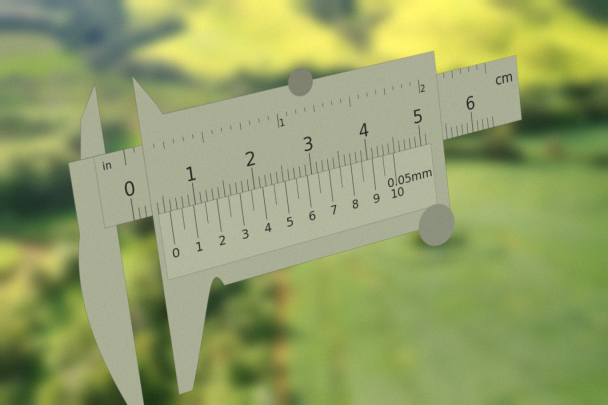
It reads 5.8; mm
